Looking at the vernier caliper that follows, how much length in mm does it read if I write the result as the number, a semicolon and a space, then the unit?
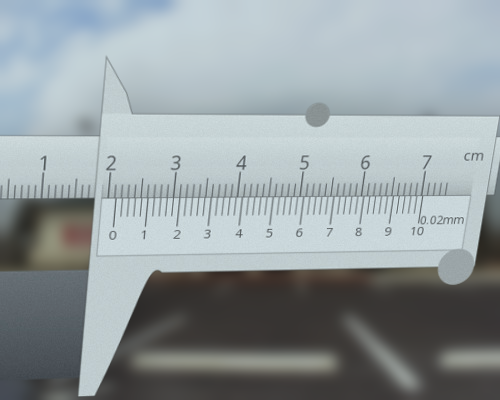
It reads 21.2; mm
